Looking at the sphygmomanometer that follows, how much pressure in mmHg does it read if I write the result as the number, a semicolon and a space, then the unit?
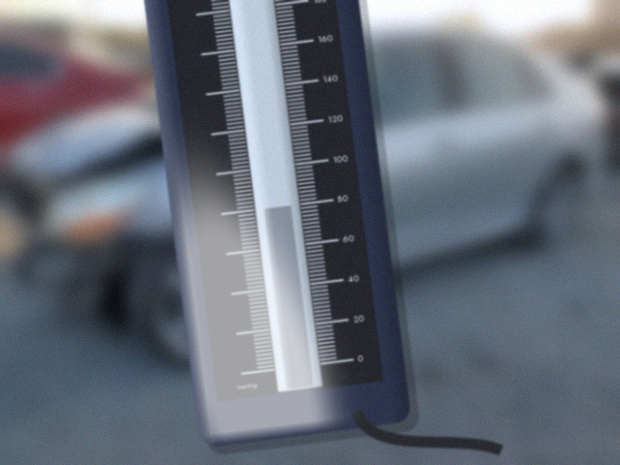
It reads 80; mmHg
